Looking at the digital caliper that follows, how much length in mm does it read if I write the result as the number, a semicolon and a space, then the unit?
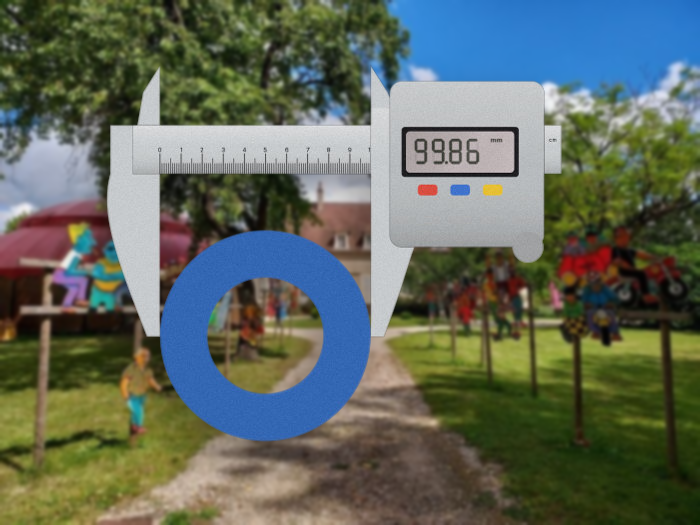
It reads 99.86; mm
